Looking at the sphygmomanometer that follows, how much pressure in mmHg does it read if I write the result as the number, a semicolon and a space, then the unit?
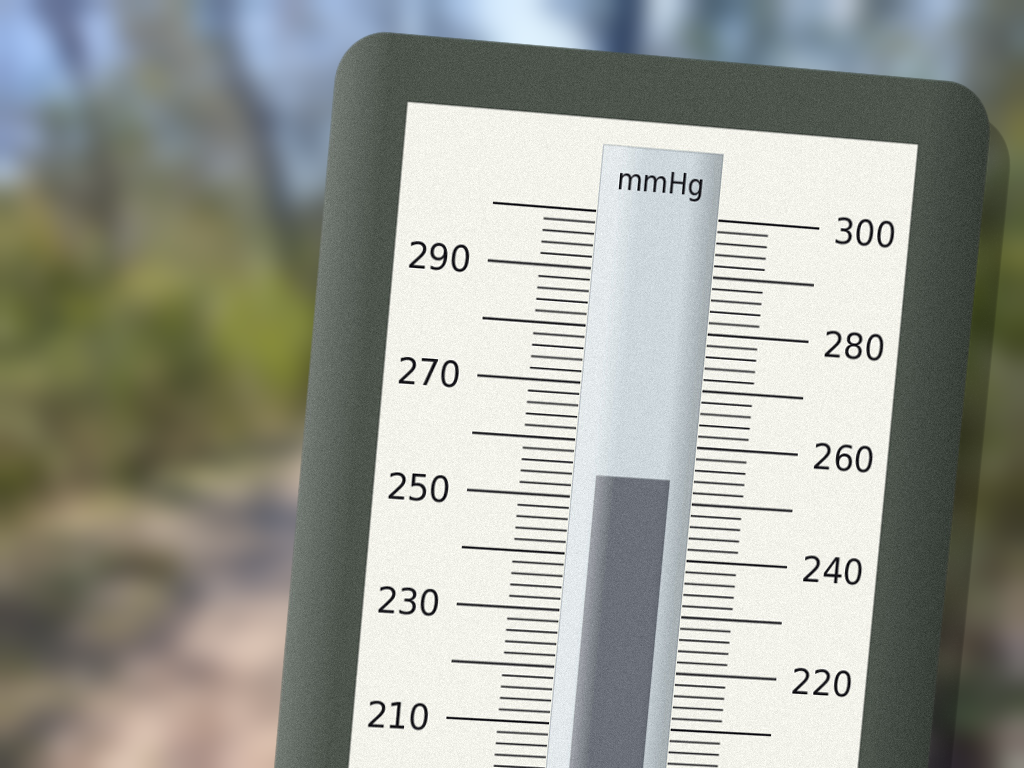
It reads 254; mmHg
